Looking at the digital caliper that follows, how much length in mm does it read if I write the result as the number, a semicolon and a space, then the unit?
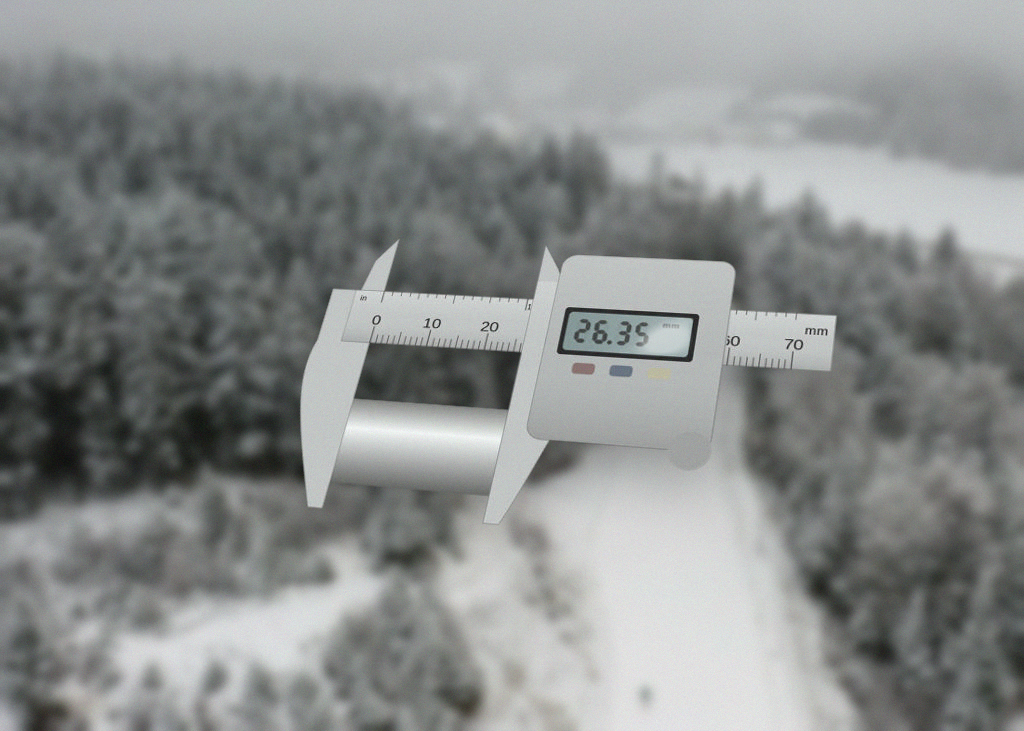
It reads 26.35; mm
